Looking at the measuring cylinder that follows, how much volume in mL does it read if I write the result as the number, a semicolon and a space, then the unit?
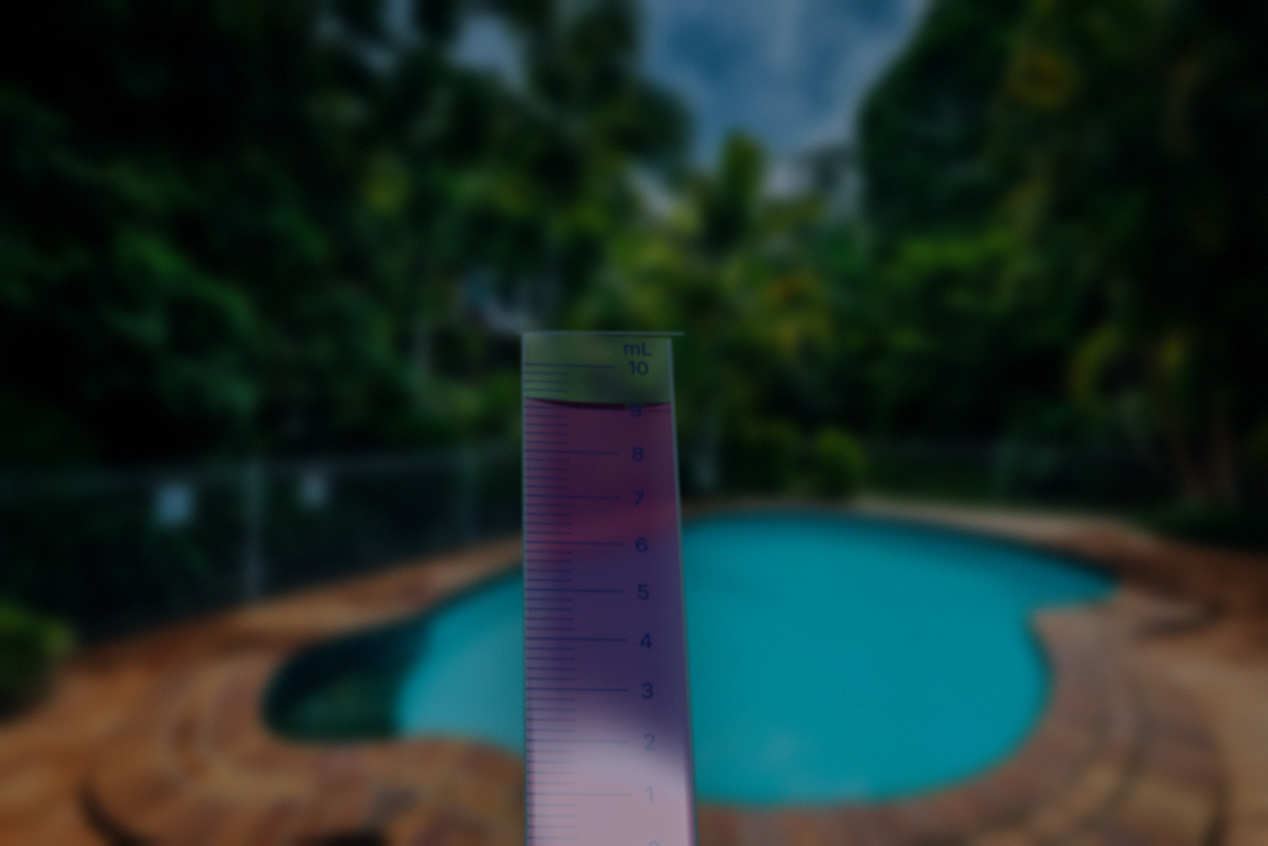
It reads 9; mL
